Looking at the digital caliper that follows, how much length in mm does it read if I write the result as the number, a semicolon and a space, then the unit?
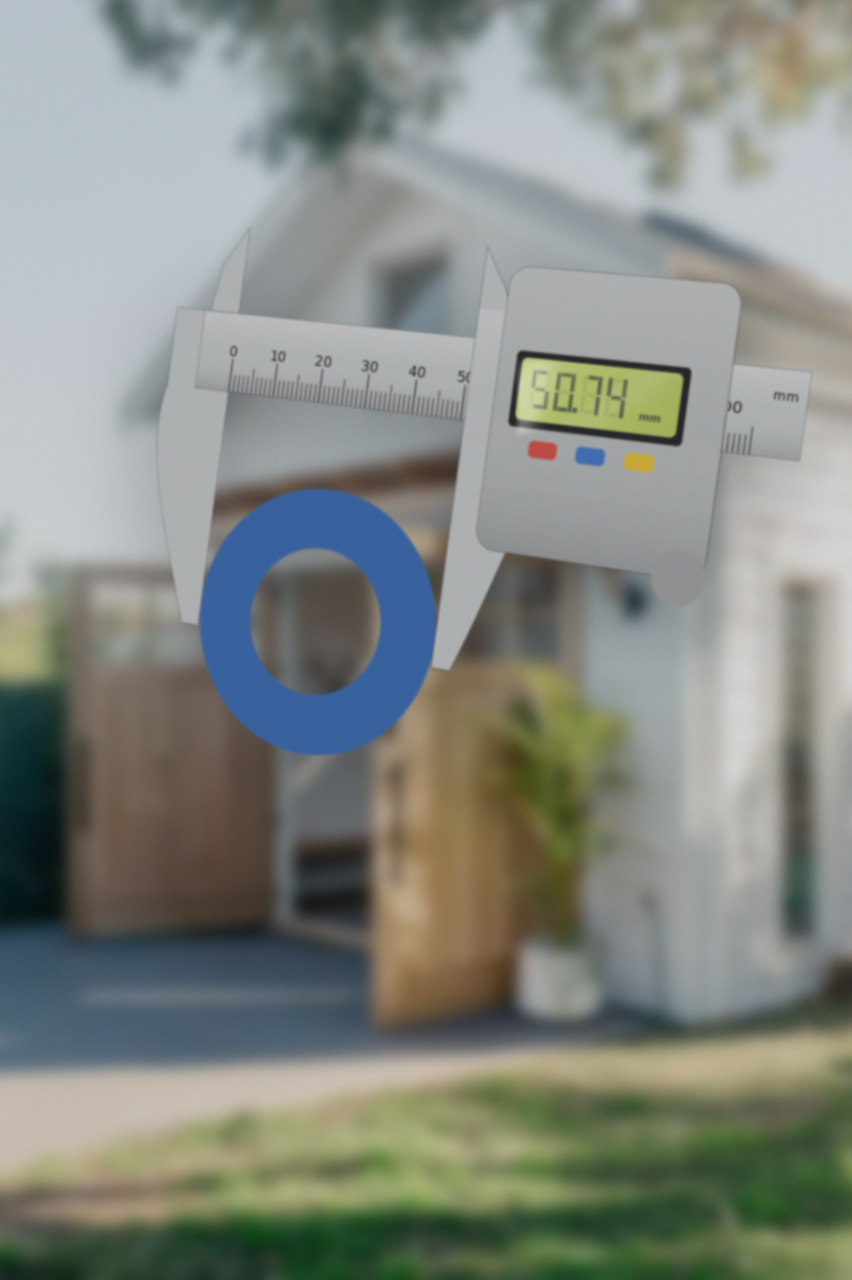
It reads 50.74; mm
